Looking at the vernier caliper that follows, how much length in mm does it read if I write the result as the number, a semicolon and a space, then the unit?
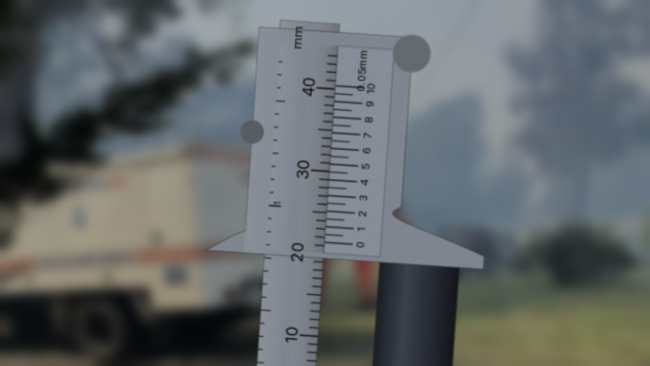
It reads 21.4; mm
